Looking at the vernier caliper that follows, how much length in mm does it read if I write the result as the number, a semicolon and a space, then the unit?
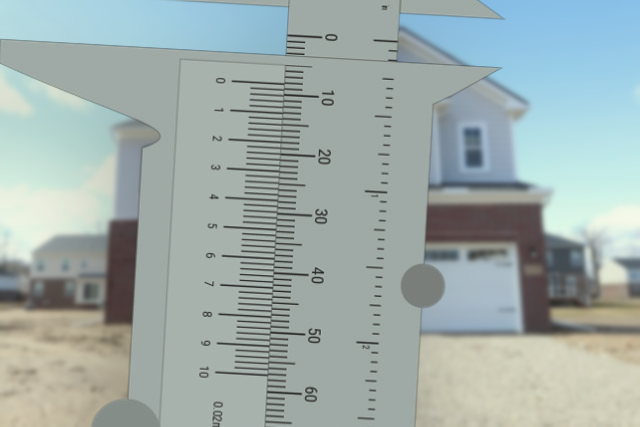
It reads 8.2; mm
